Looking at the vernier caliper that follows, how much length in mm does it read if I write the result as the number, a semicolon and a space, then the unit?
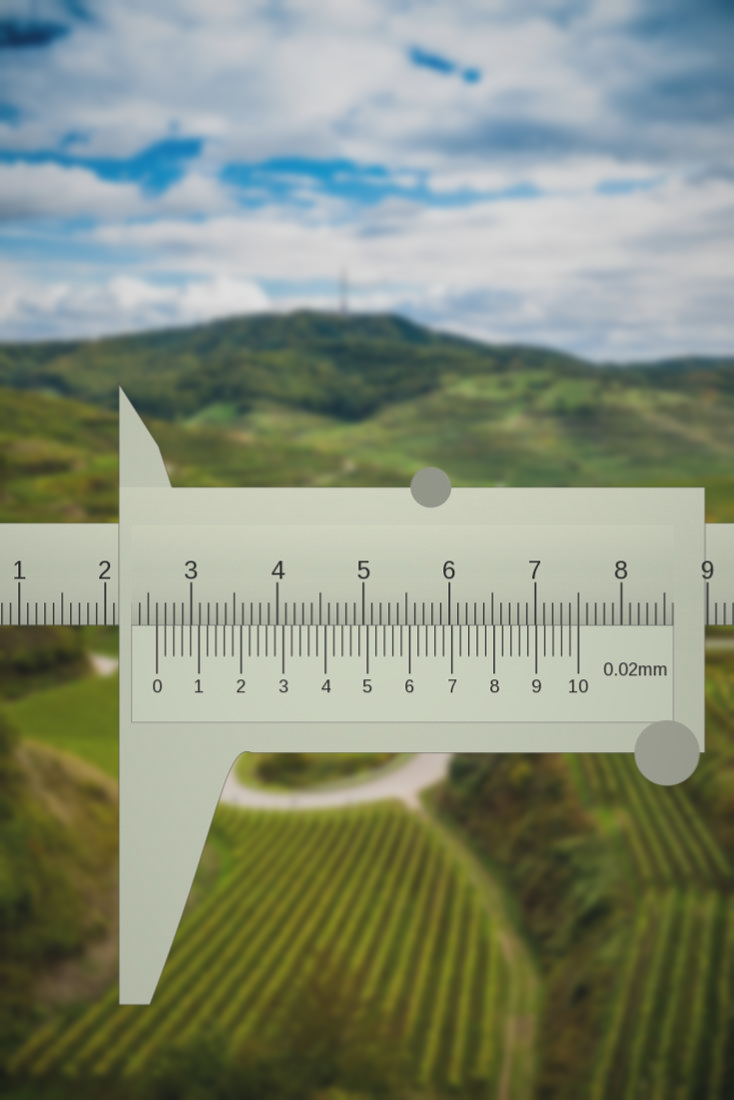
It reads 26.0; mm
